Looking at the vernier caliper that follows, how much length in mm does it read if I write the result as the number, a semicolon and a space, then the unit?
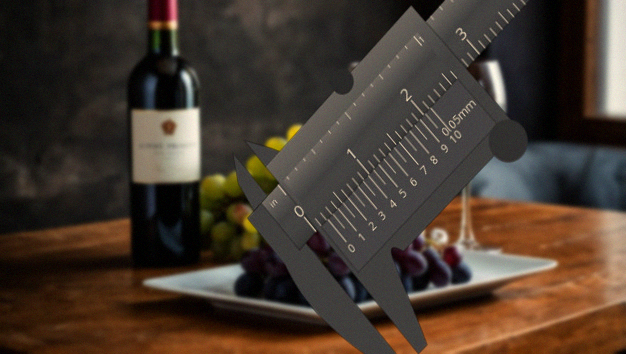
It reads 2.2; mm
